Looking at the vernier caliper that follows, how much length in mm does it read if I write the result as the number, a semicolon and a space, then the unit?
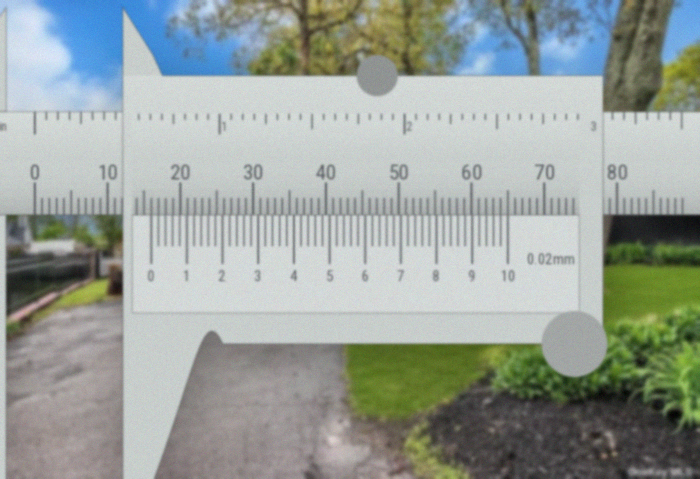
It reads 16.0; mm
